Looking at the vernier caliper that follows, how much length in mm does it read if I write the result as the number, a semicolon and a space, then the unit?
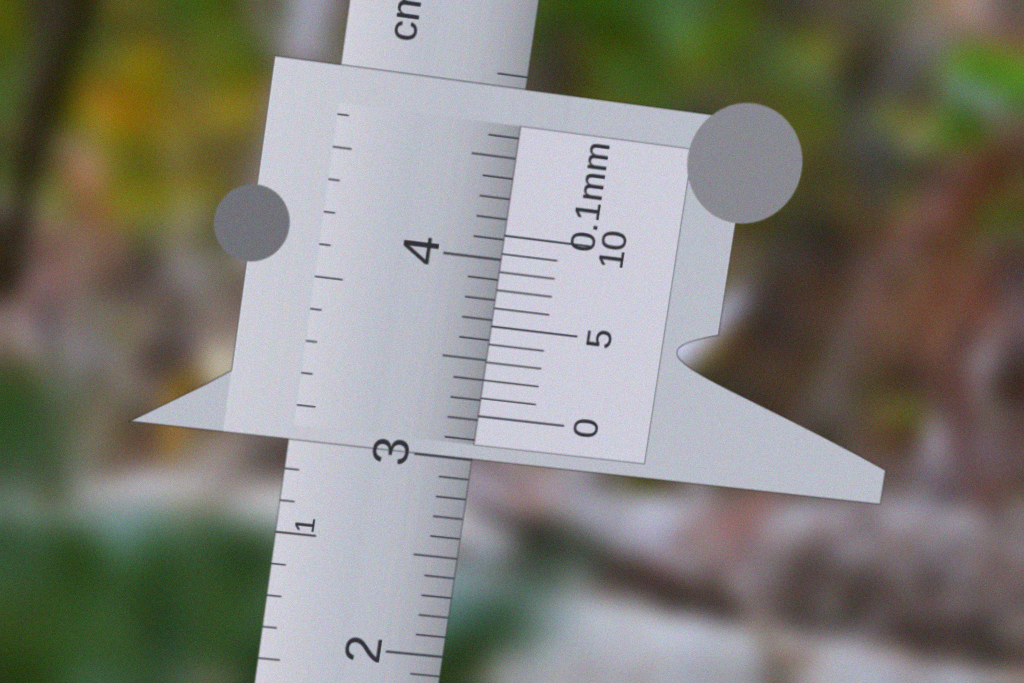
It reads 32.2; mm
